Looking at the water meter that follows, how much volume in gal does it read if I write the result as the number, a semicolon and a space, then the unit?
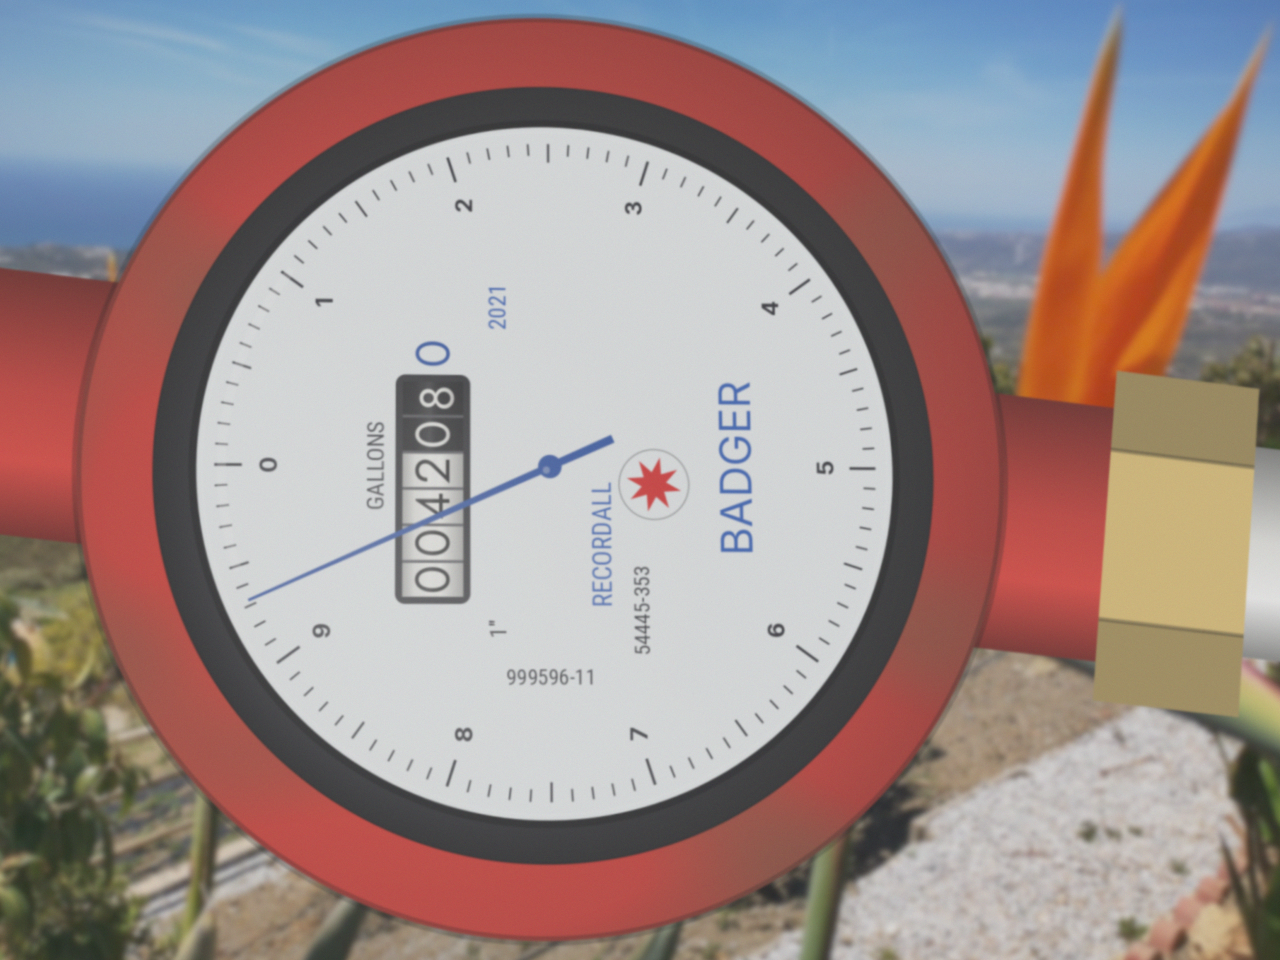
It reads 42079.3; gal
